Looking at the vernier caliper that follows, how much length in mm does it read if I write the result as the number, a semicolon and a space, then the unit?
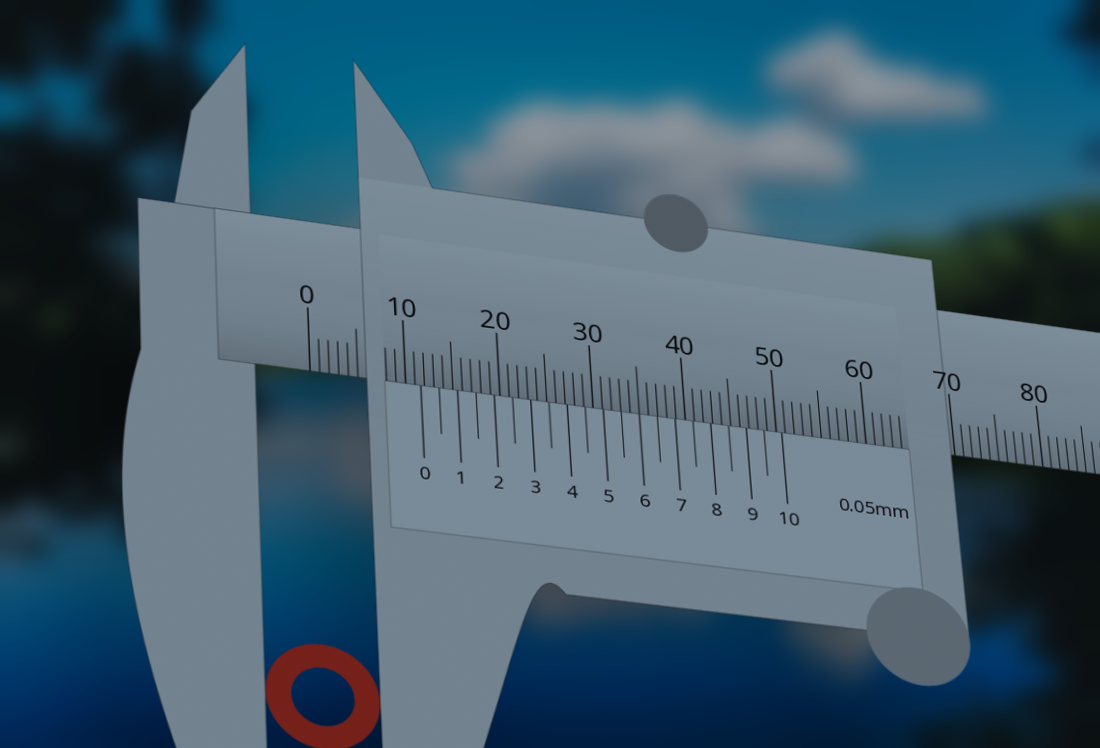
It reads 11.6; mm
